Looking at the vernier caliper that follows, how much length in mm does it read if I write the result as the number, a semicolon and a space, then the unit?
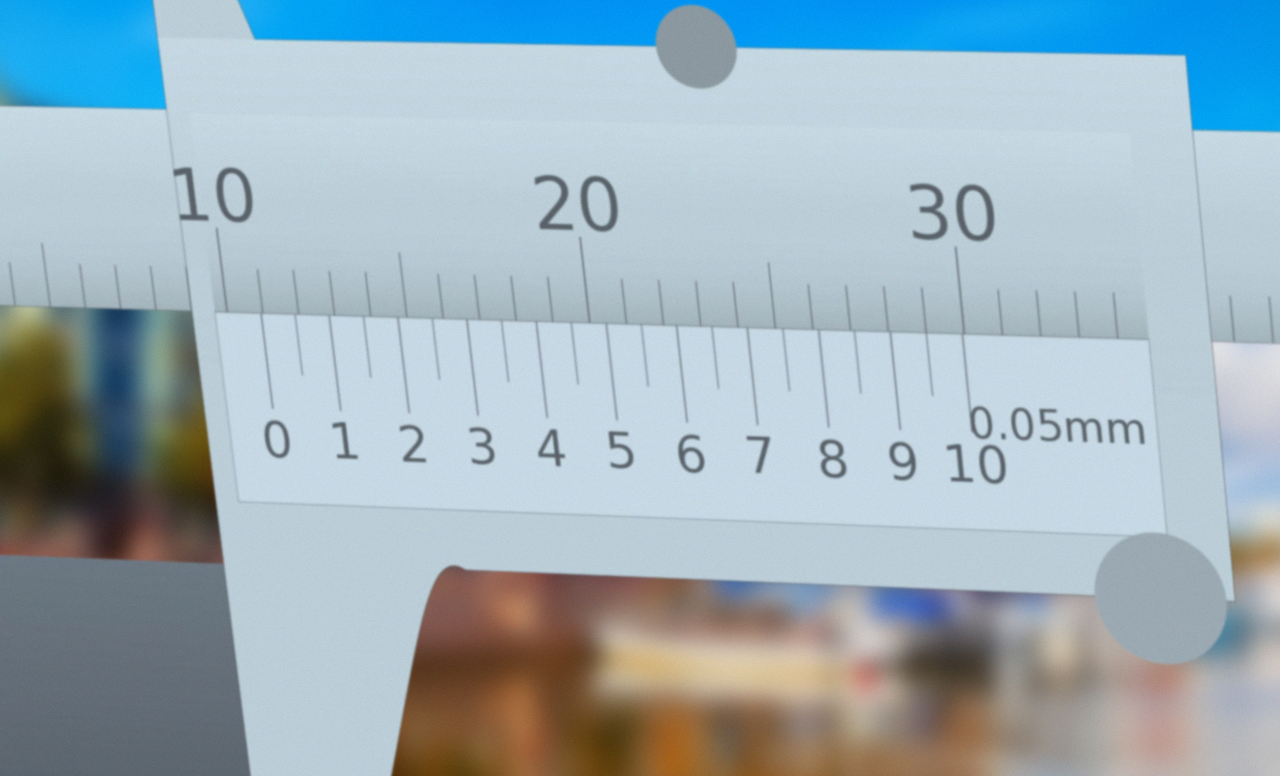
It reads 10.95; mm
